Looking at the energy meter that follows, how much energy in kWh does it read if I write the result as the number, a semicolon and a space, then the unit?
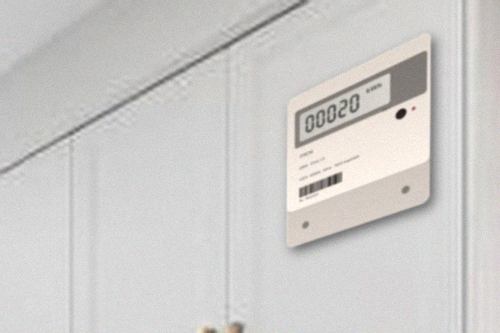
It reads 20; kWh
